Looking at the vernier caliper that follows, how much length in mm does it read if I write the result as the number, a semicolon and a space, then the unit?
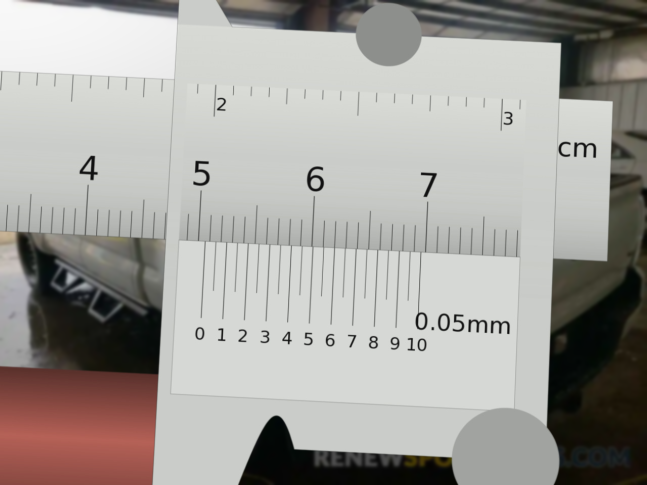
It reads 50.6; mm
